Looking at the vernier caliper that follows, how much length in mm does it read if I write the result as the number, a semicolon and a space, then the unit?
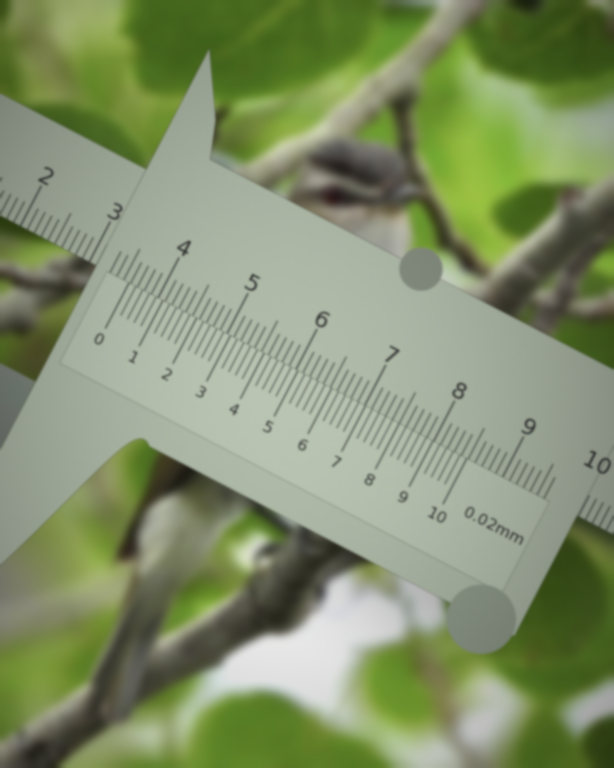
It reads 35.8; mm
